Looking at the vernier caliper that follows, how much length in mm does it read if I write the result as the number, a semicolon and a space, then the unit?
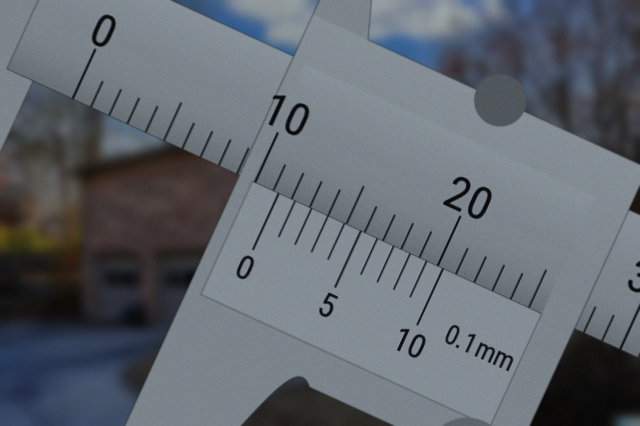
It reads 11.3; mm
